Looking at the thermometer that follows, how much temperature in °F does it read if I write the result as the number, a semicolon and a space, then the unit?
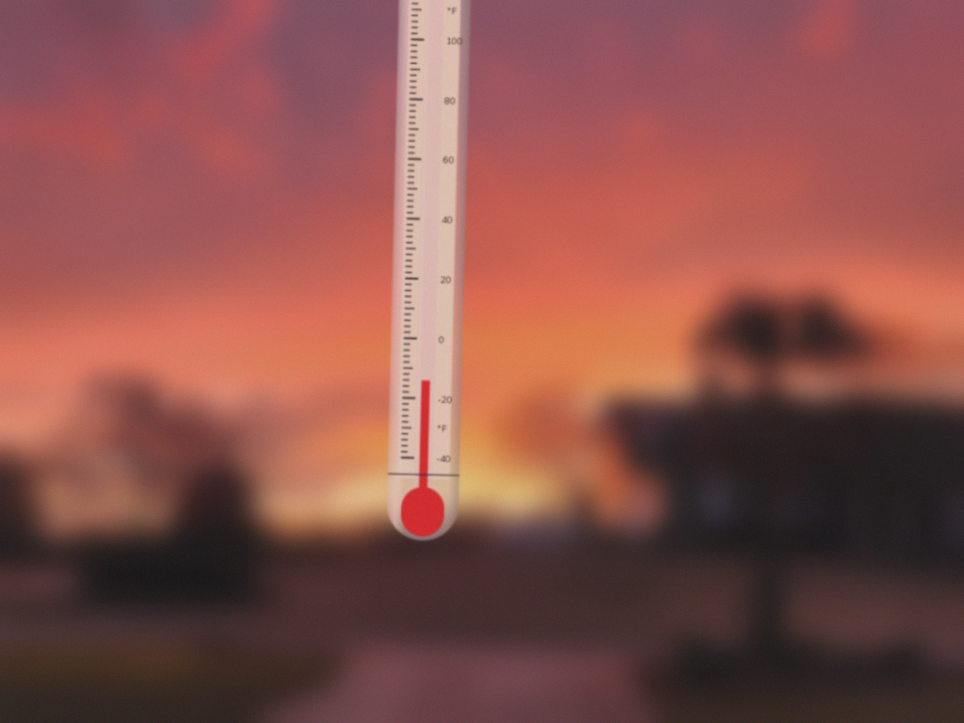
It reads -14; °F
